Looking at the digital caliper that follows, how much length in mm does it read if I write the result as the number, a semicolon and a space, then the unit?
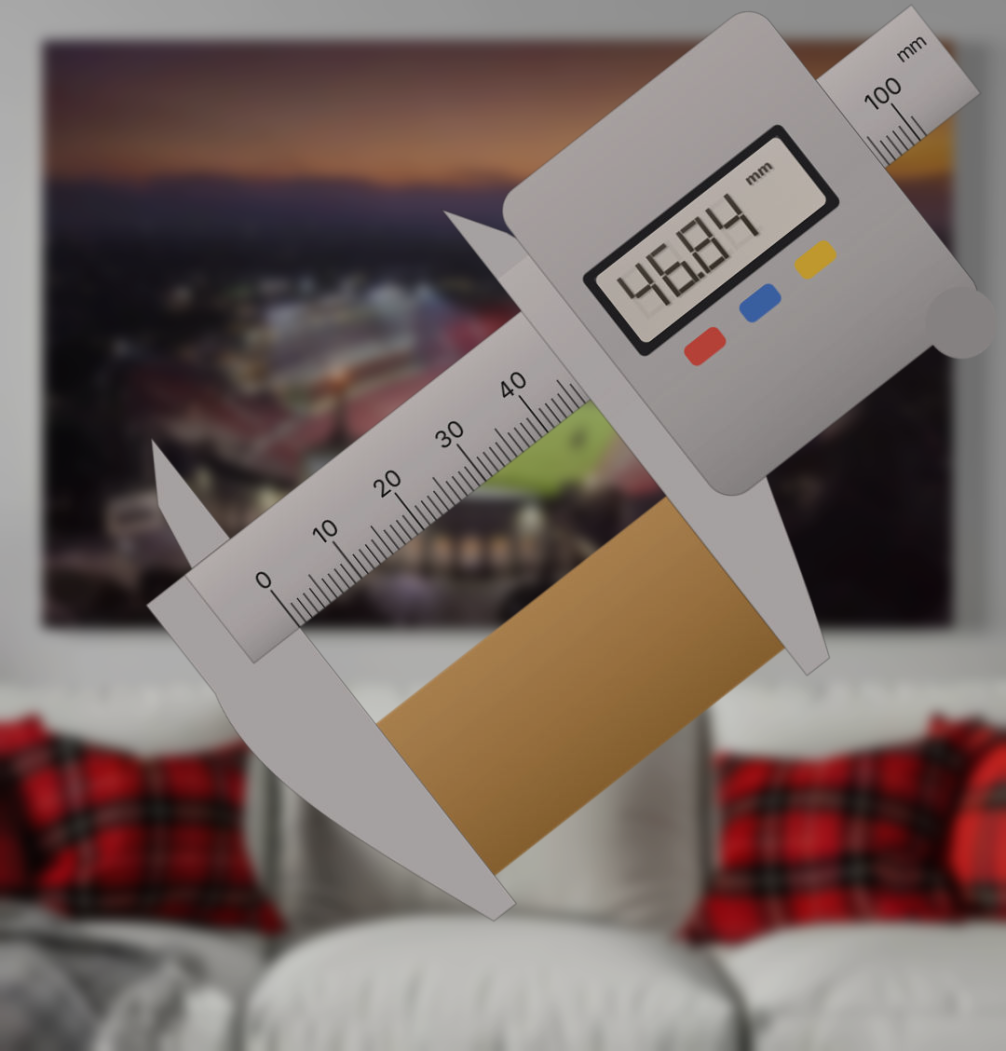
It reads 46.84; mm
